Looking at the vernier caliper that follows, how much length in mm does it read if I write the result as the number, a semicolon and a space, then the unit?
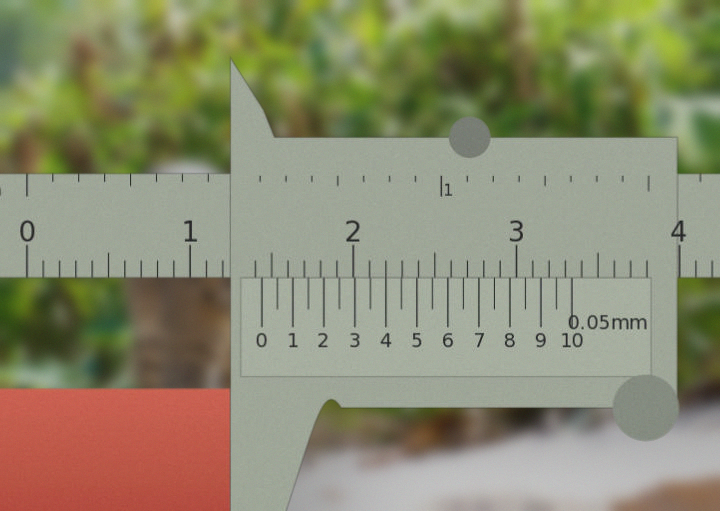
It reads 14.4; mm
